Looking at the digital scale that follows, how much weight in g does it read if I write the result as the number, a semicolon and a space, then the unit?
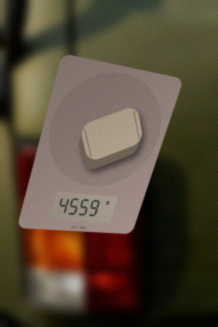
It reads 4559; g
